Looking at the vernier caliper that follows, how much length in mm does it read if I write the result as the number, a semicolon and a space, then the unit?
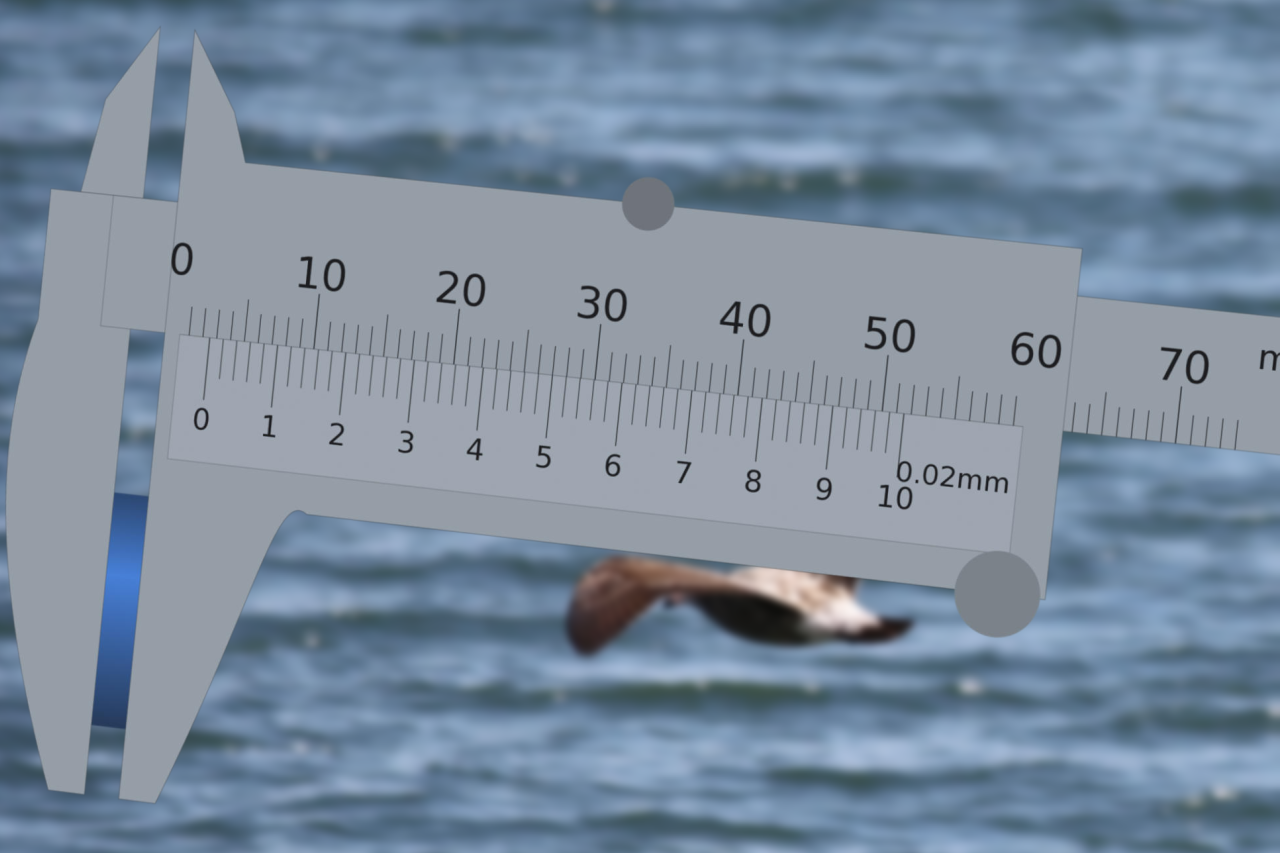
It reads 2.5; mm
